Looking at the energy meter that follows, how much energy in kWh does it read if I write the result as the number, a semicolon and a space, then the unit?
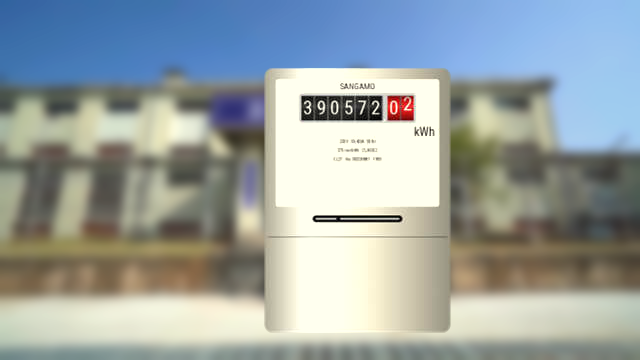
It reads 390572.02; kWh
